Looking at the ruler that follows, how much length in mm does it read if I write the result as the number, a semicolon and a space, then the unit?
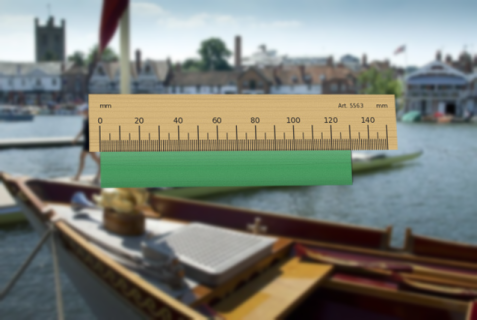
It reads 130; mm
